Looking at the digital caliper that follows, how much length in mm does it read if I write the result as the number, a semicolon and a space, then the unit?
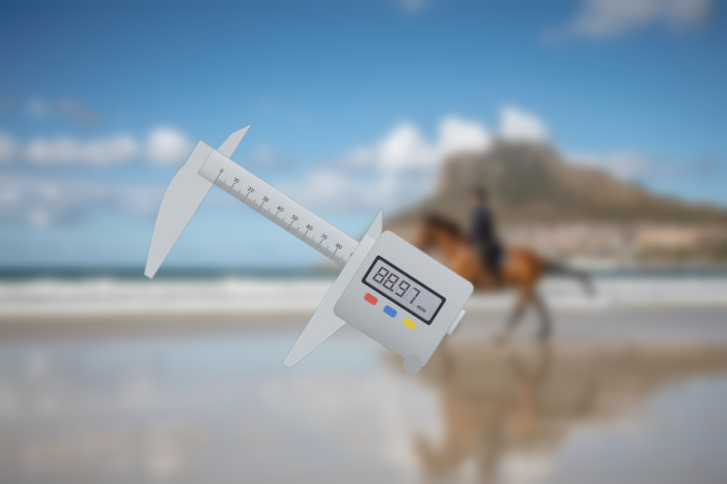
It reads 88.97; mm
